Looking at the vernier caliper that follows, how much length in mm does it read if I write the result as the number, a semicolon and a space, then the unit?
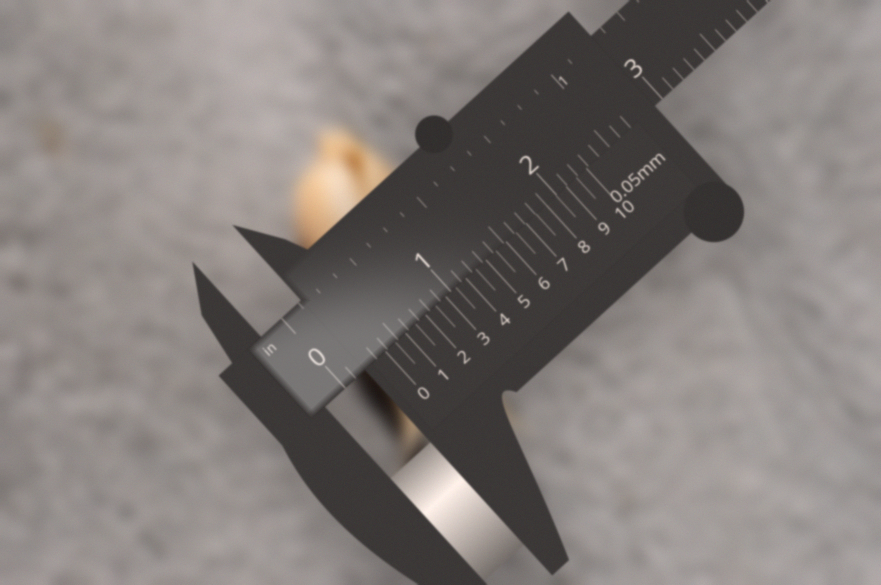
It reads 3.8; mm
